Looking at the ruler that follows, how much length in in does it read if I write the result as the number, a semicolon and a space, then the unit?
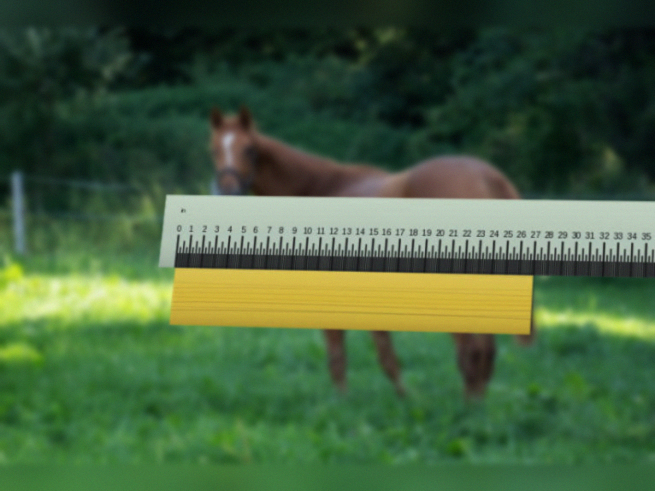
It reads 27; in
